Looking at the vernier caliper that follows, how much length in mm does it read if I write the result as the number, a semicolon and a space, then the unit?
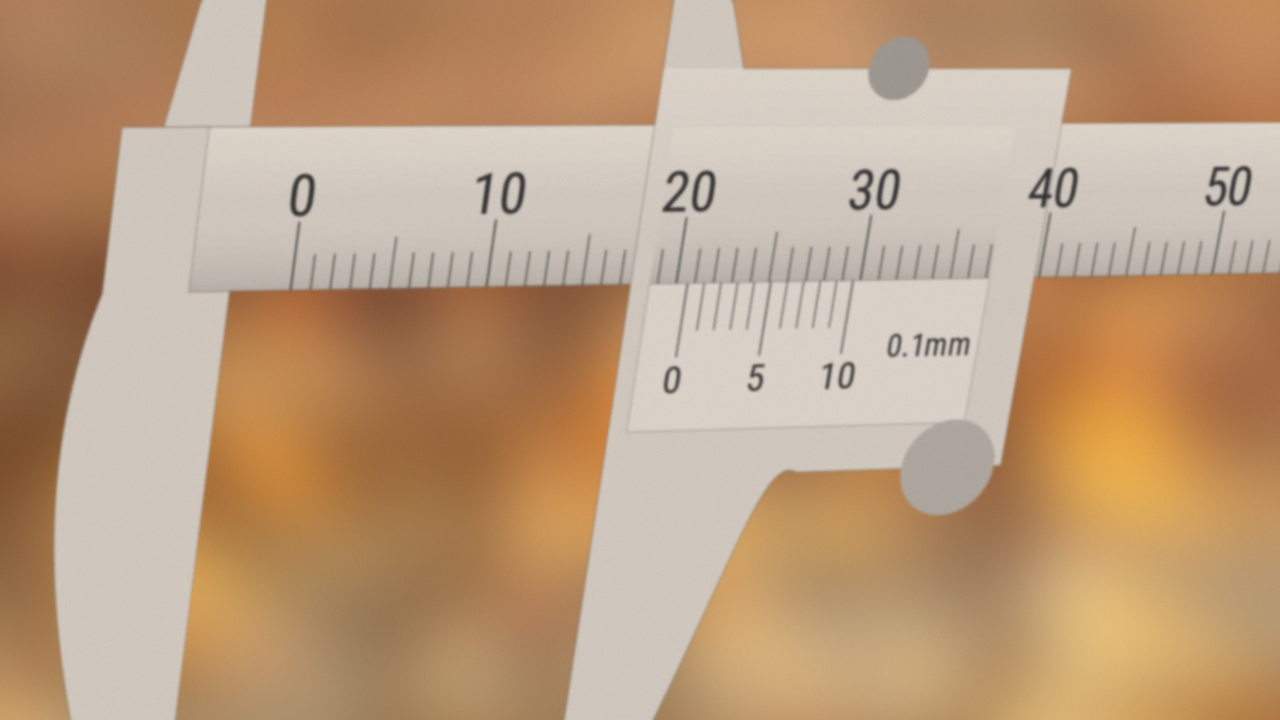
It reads 20.6; mm
